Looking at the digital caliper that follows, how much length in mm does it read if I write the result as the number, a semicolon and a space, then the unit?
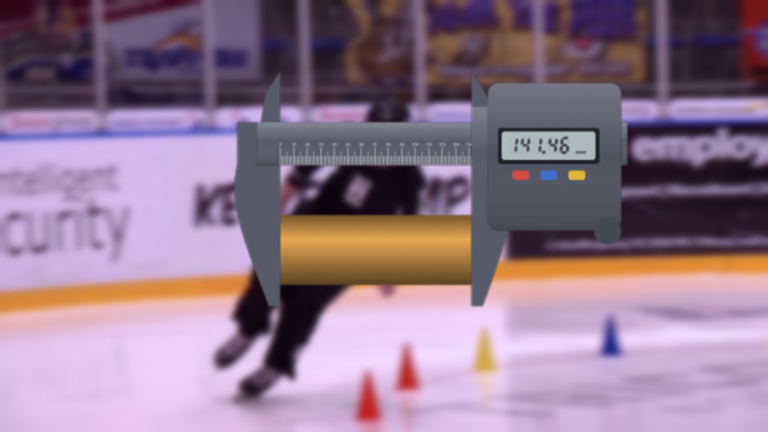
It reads 141.46; mm
